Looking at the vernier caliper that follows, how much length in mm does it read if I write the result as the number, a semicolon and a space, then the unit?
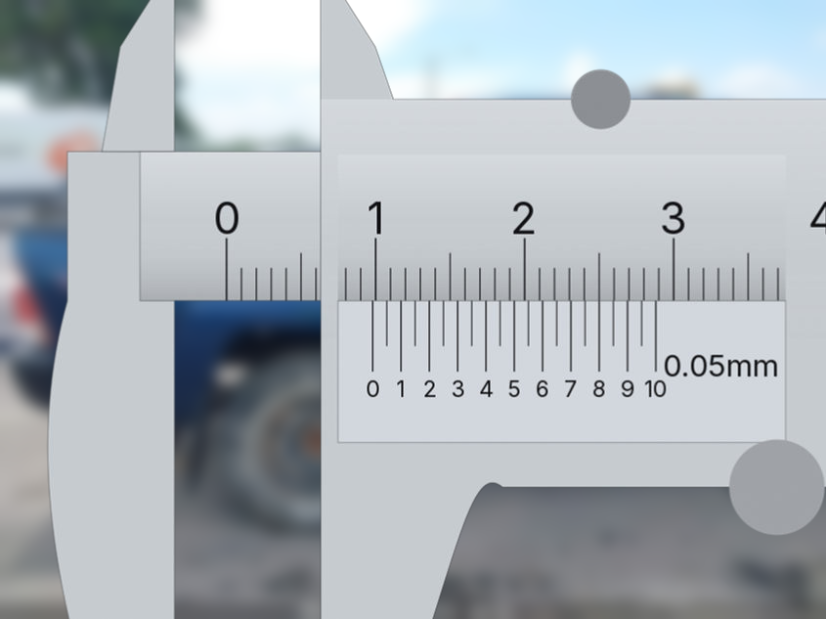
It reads 9.8; mm
